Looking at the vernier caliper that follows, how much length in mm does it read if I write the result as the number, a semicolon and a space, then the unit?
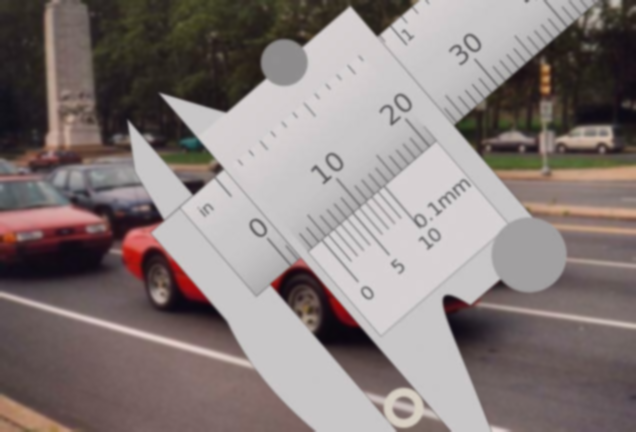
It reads 4.4; mm
